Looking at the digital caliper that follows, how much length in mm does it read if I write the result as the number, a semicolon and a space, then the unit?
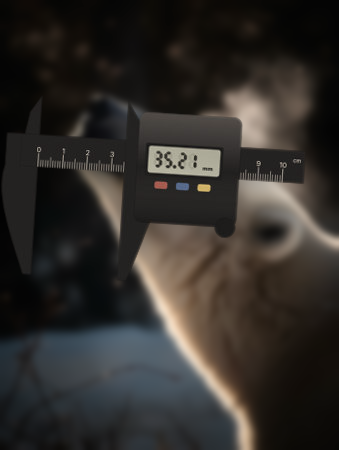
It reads 35.21; mm
